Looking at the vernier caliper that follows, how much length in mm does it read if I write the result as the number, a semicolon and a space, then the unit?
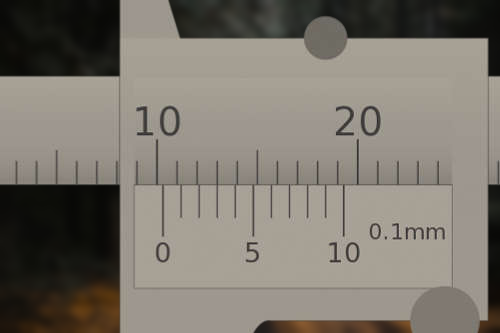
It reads 10.3; mm
